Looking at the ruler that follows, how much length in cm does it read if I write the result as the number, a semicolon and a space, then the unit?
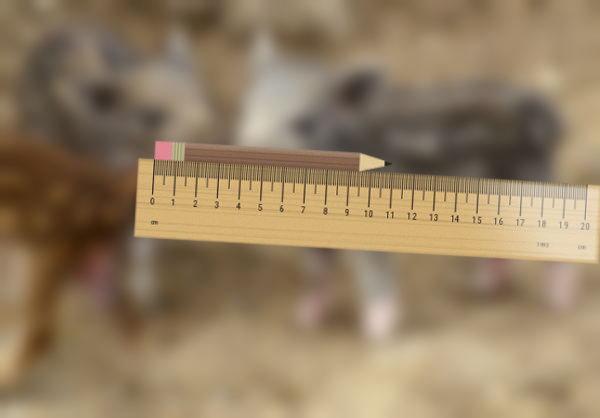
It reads 11; cm
